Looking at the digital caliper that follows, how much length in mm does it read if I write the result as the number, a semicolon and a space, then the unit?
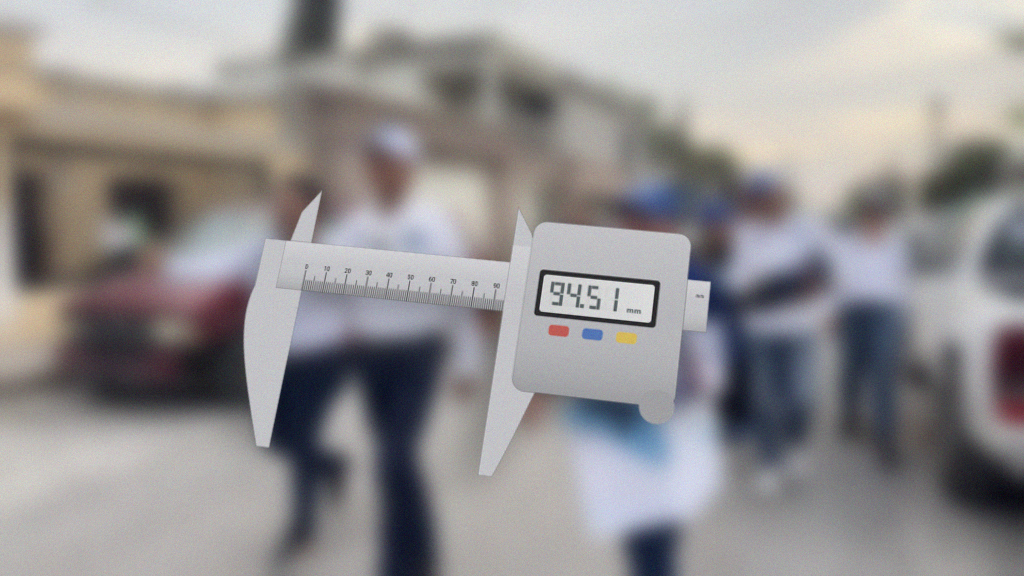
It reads 94.51; mm
